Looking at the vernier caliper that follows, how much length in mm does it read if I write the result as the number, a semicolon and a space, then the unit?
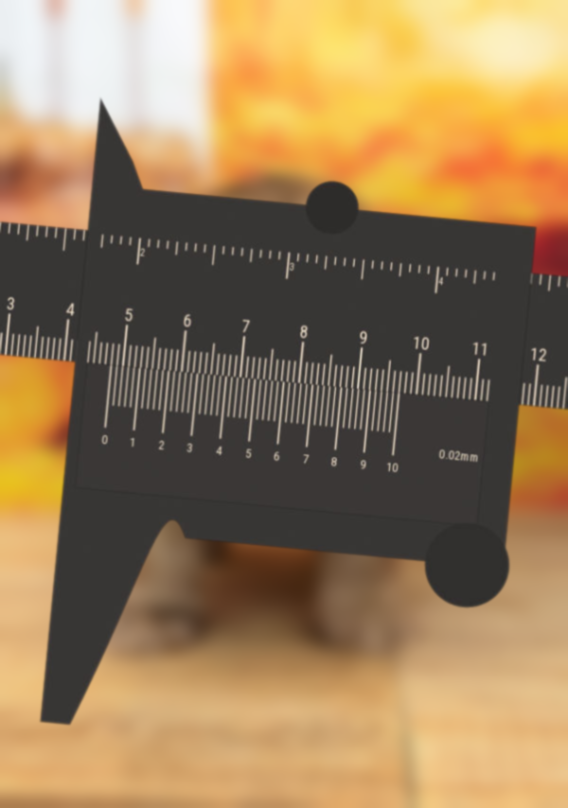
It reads 48.0; mm
